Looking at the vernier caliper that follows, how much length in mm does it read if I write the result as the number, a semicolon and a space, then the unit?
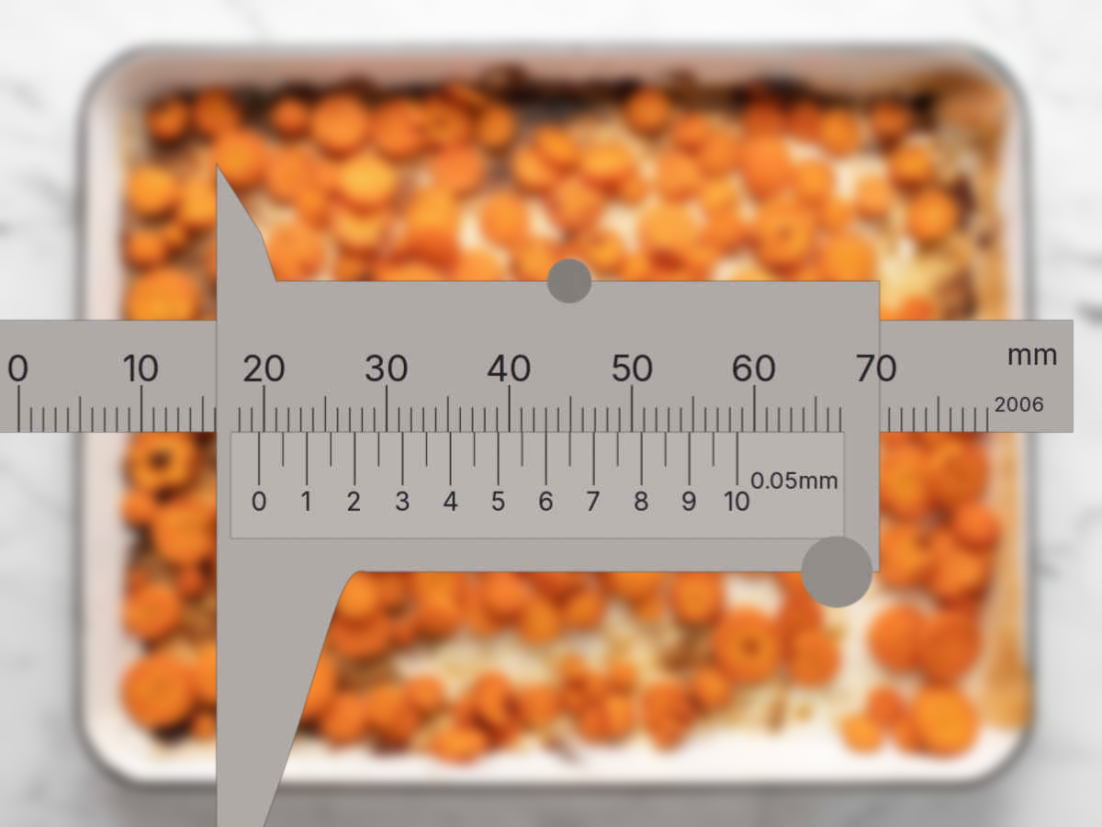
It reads 19.6; mm
